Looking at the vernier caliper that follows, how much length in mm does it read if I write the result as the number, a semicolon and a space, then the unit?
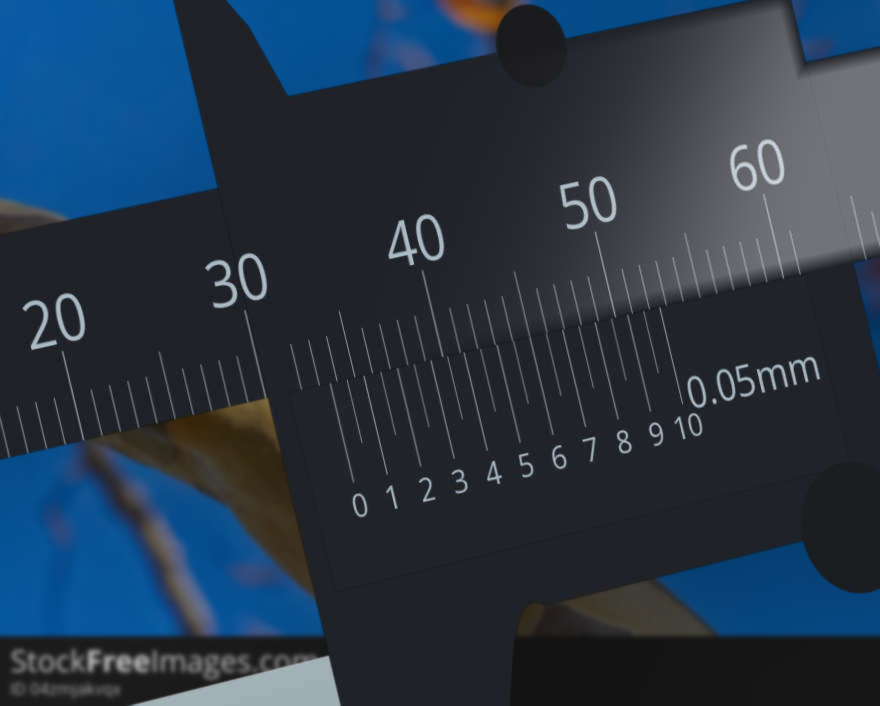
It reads 33.6; mm
